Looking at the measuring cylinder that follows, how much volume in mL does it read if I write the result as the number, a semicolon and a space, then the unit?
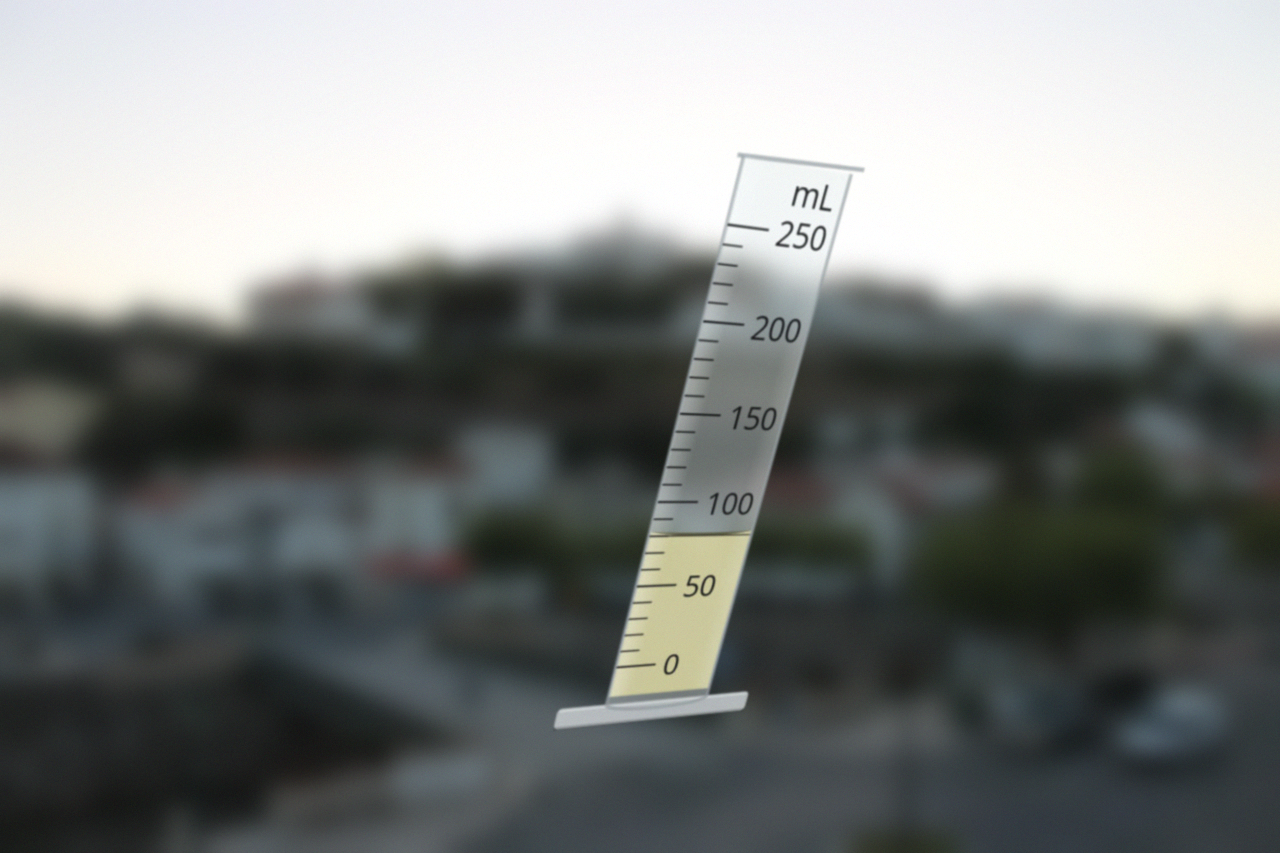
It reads 80; mL
